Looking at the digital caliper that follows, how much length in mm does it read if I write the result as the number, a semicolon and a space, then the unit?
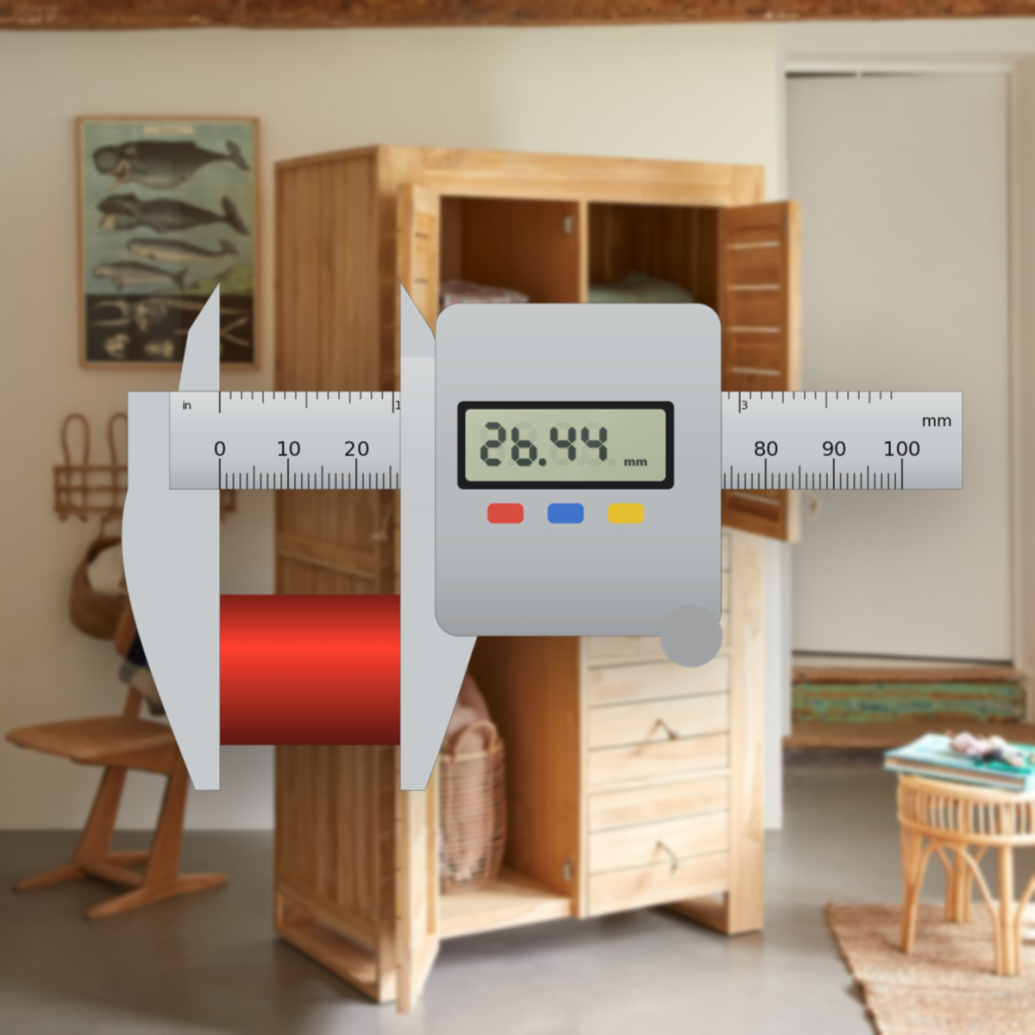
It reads 26.44; mm
